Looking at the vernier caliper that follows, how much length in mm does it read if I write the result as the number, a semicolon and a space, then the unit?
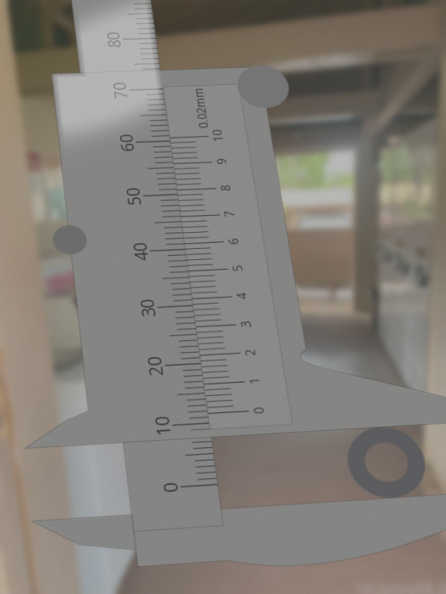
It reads 11.6; mm
